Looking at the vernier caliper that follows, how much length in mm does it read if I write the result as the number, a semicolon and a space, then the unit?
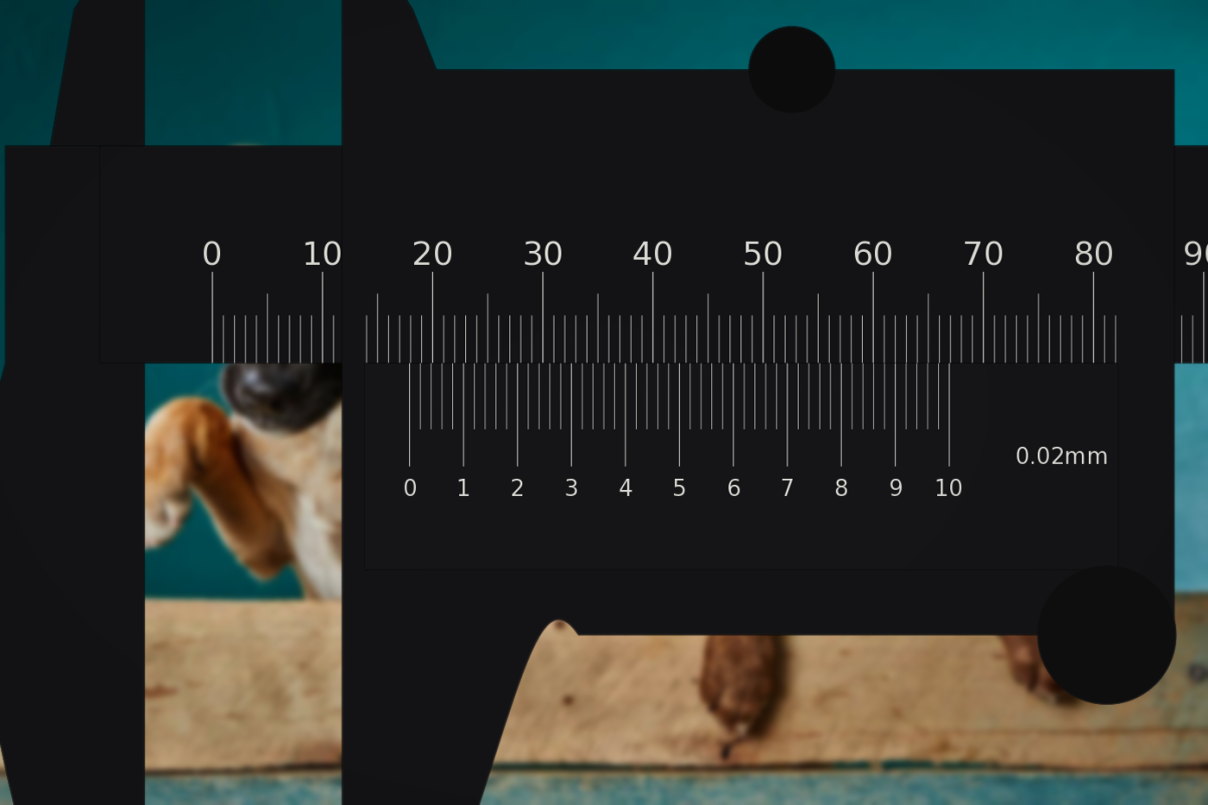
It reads 17.9; mm
